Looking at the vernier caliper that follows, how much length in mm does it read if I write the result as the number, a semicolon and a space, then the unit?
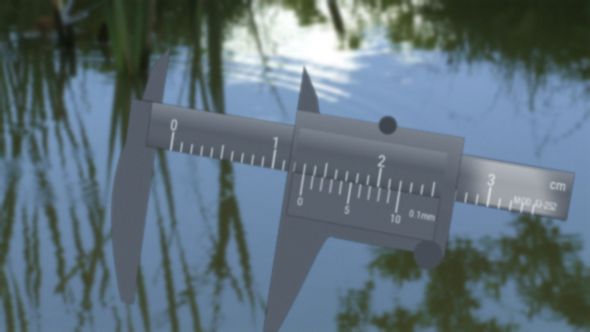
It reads 13.0; mm
